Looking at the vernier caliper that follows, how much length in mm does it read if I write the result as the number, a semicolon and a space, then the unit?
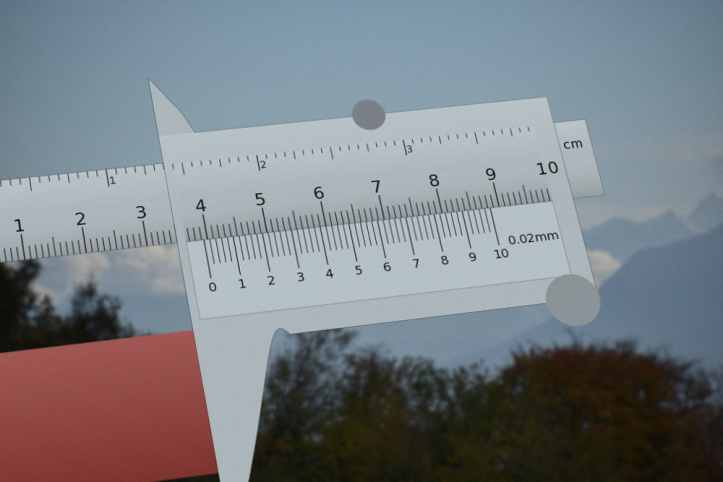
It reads 39.4; mm
